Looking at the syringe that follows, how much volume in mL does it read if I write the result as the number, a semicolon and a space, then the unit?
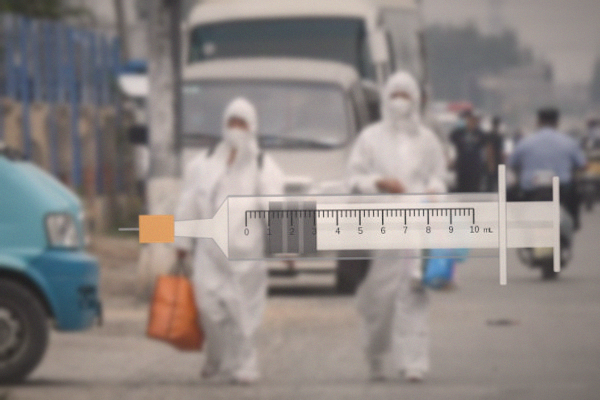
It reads 1; mL
